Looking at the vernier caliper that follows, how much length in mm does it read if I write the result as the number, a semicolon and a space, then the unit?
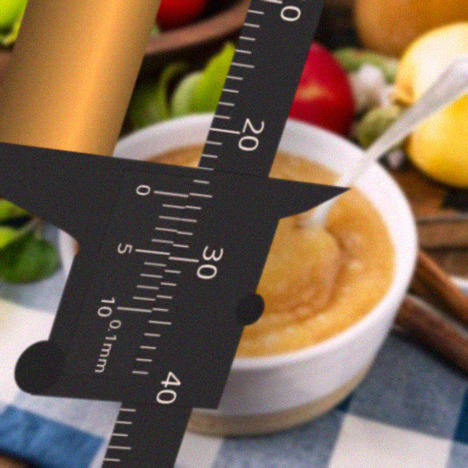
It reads 25.2; mm
